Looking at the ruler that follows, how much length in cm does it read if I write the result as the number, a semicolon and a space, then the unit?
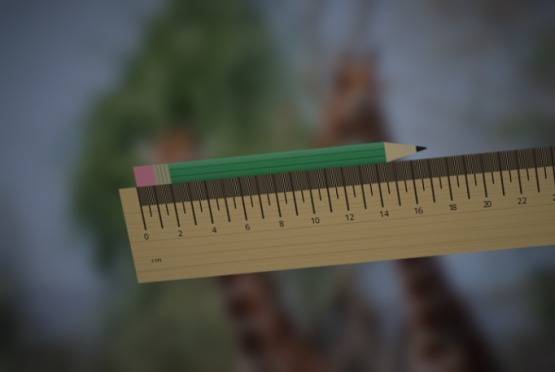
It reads 17; cm
